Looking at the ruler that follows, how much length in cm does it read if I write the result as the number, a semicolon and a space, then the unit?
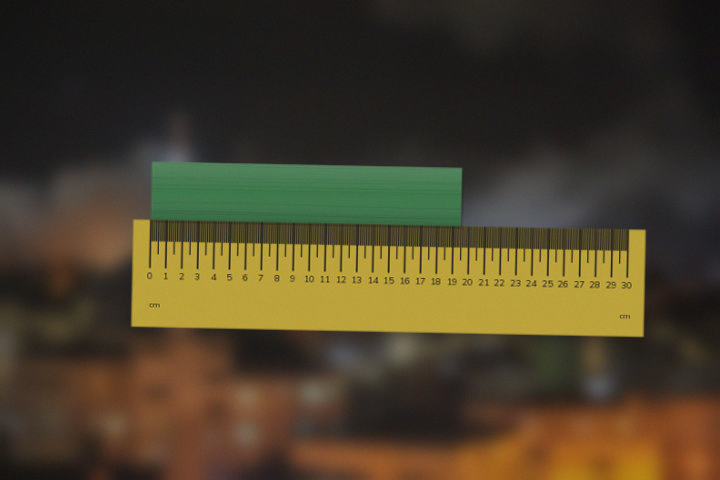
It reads 19.5; cm
